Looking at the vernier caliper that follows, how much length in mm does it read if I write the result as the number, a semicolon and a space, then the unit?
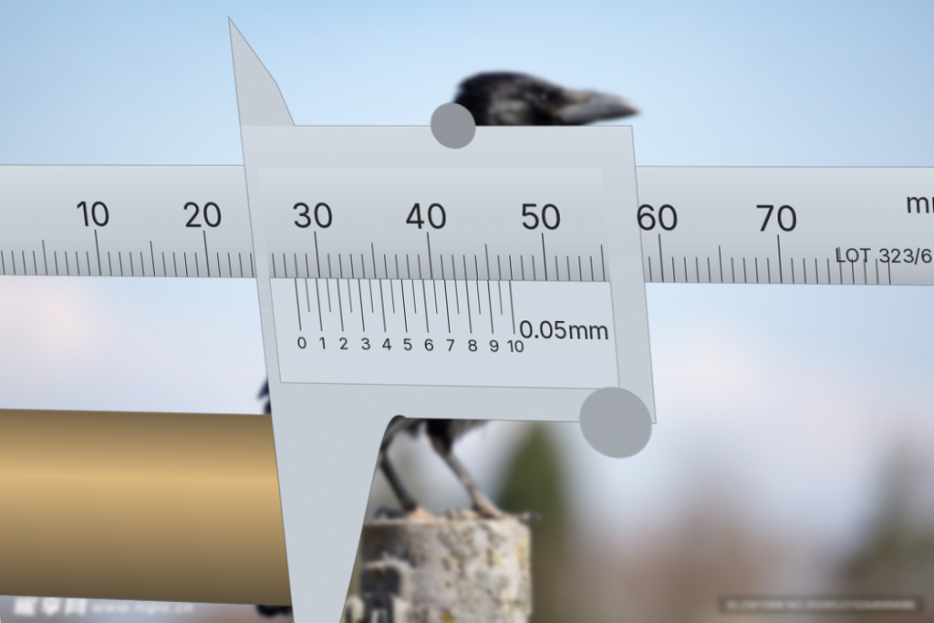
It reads 27.8; mm
